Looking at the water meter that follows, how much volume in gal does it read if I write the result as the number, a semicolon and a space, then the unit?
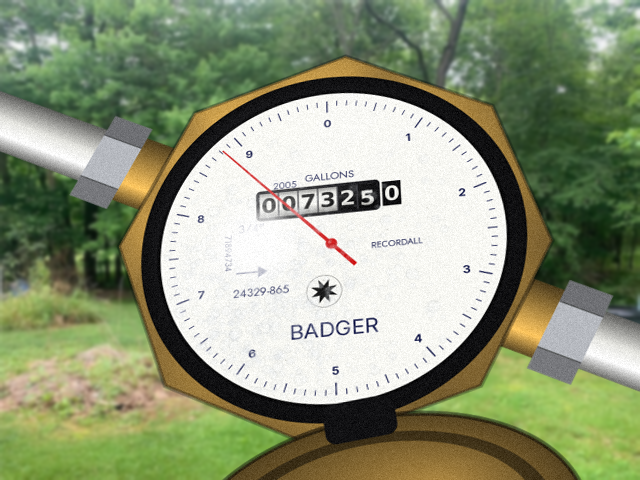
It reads 73248.8; gal
